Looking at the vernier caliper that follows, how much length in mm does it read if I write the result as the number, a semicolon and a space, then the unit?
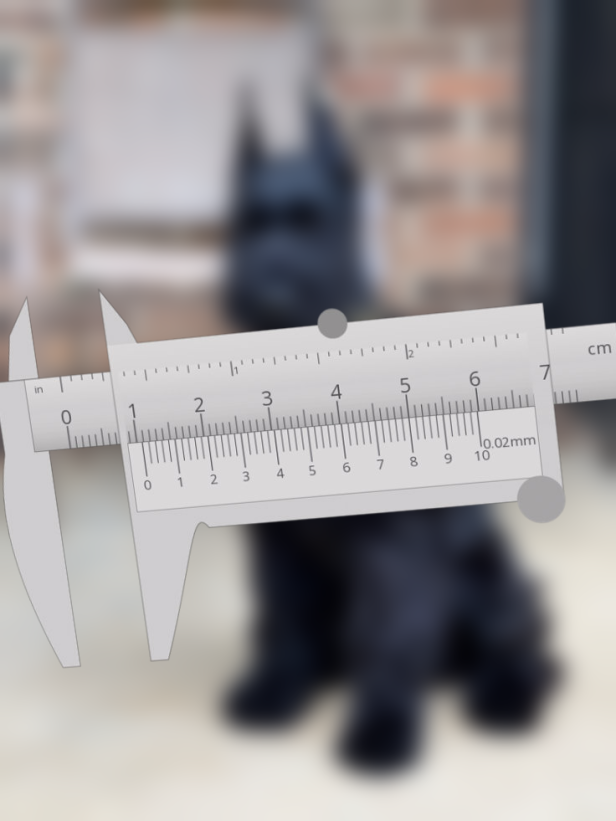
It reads 10.8; mm
